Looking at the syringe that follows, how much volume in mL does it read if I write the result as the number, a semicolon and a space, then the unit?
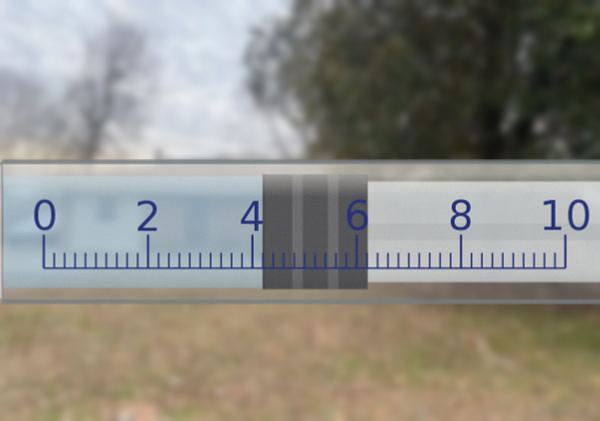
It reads 4.2; mL
